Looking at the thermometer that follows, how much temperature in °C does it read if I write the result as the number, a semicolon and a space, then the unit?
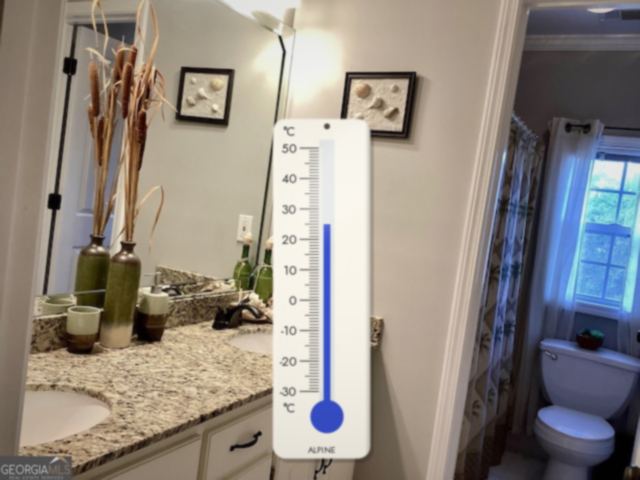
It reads 25; °C
